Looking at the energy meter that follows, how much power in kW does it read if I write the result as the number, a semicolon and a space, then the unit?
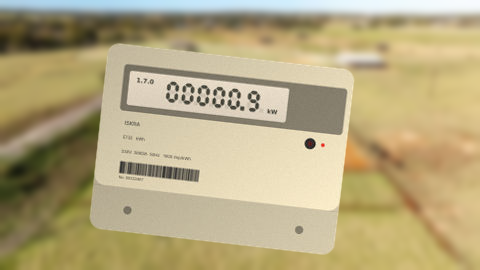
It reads 0.9; kW
